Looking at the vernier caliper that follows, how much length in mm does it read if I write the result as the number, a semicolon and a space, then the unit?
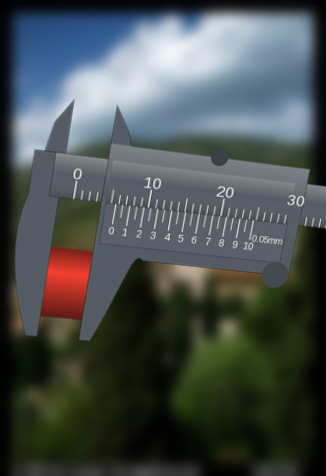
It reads 5.6; mm
